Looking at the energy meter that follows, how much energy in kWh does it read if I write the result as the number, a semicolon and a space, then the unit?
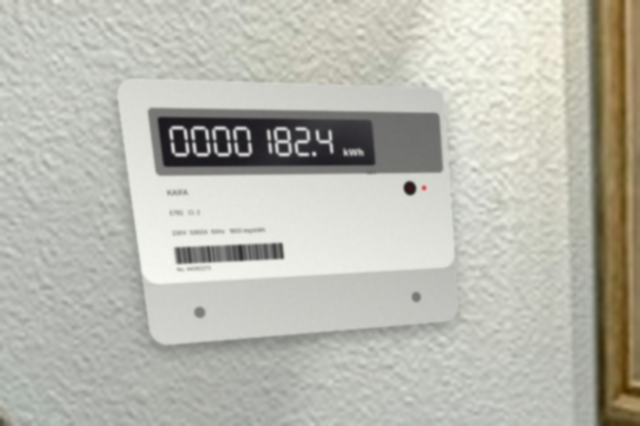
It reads 182.4; kWh
